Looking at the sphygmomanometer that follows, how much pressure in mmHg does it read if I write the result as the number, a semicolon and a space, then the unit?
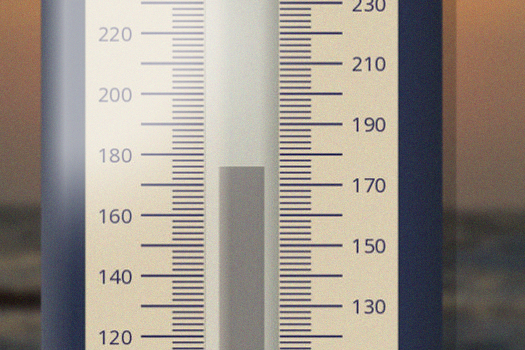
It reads 176; mmHg
